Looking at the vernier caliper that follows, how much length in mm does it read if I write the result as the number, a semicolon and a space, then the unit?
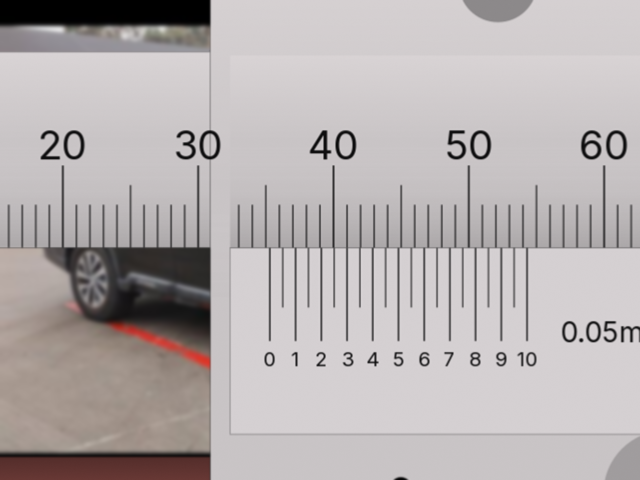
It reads 35.3; mm
